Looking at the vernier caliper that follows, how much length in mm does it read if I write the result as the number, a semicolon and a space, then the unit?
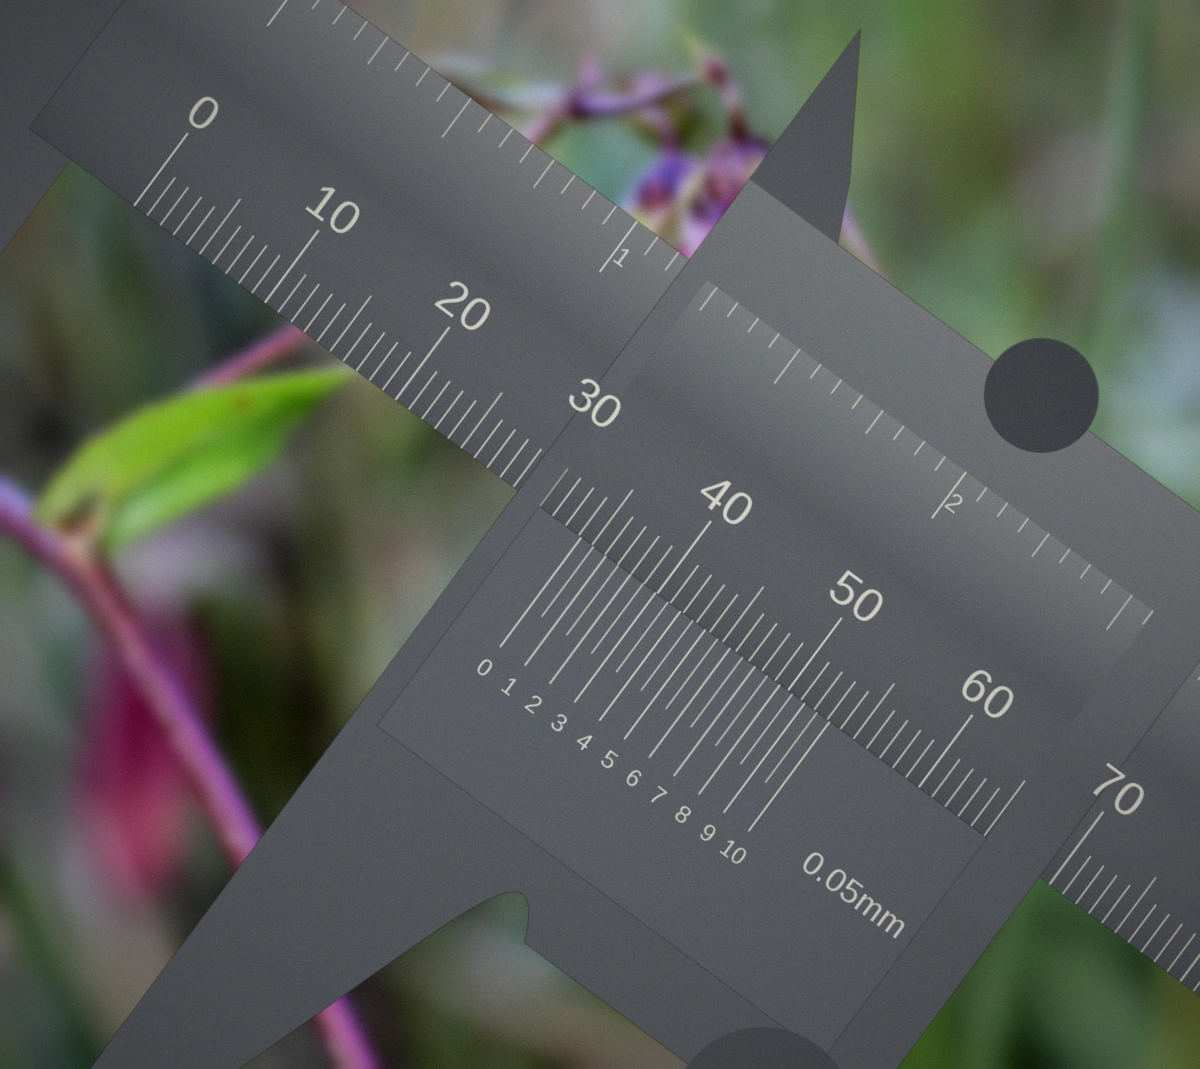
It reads 34.2; mm
